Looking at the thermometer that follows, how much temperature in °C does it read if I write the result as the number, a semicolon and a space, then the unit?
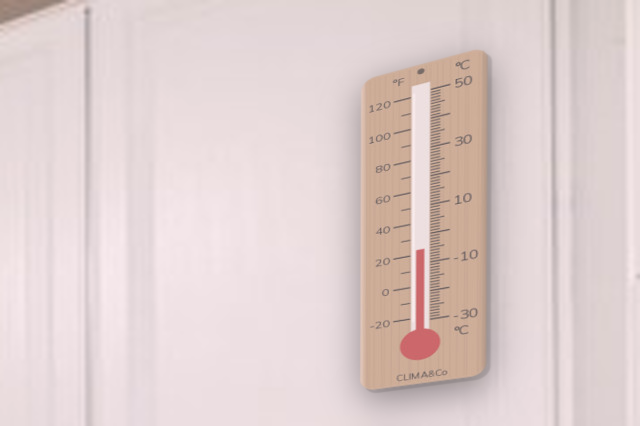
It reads -5; °C
